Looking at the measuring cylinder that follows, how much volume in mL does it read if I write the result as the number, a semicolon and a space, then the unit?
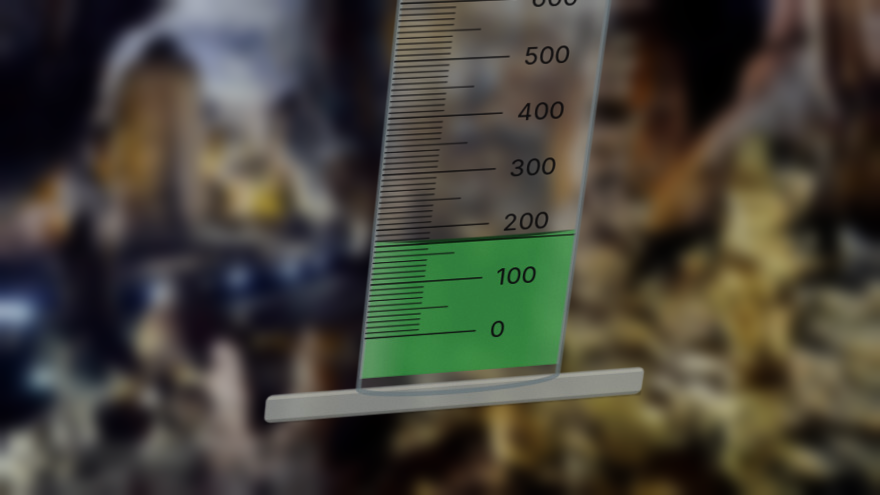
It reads 170; mL
